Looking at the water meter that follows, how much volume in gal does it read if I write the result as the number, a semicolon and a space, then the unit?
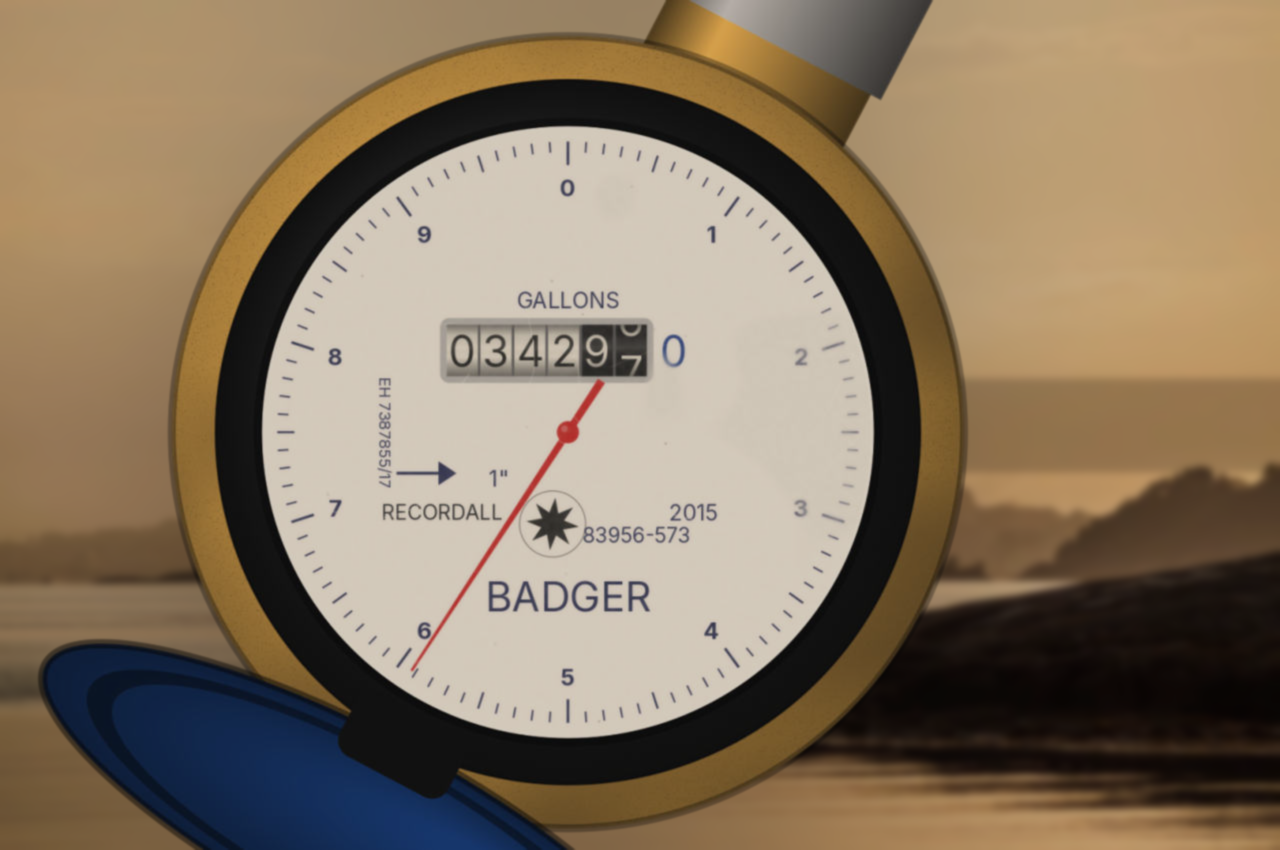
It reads 342965.9; gal
